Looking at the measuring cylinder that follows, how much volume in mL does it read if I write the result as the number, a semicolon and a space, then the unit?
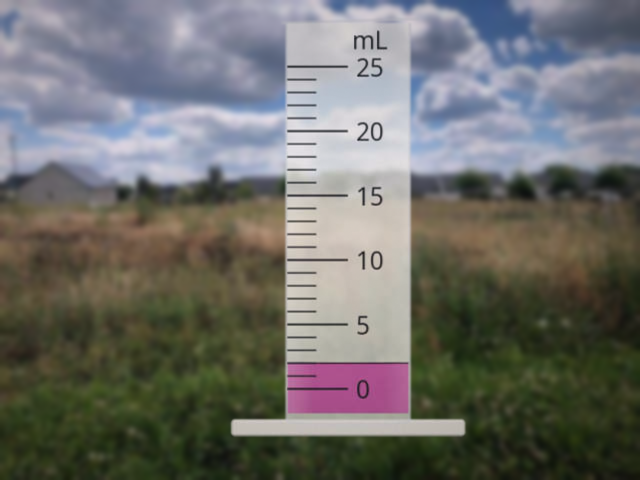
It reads 2; mL
